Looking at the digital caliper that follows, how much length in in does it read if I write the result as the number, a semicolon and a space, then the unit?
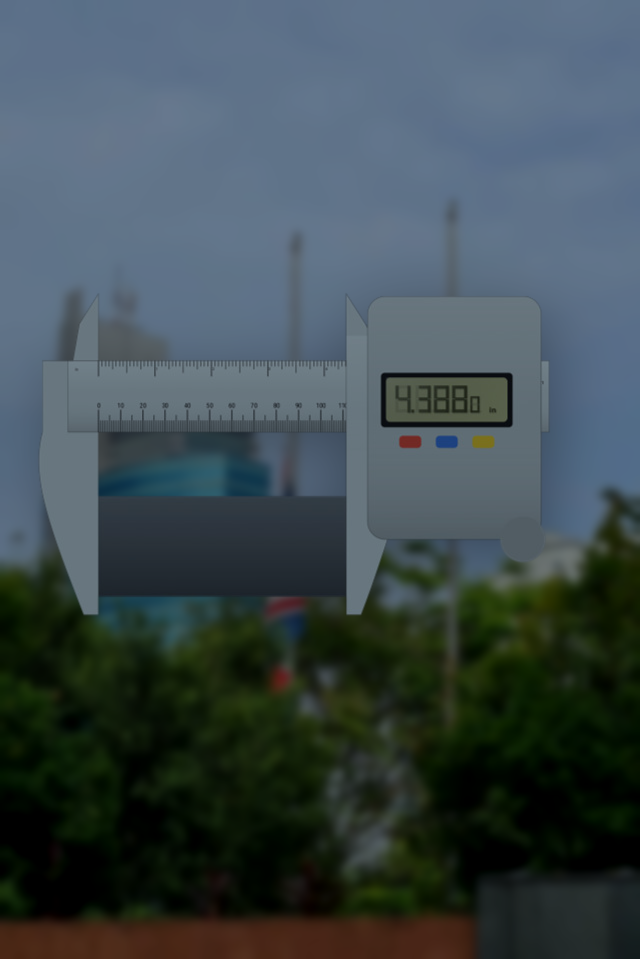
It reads 4.3880; in
